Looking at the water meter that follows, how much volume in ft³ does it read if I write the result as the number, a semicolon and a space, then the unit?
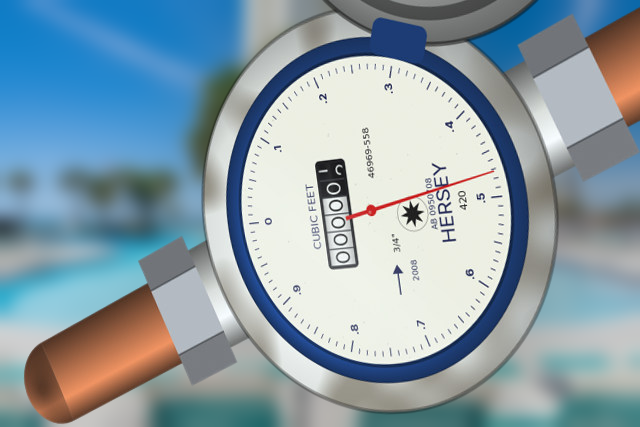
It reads 1.47; ft³
